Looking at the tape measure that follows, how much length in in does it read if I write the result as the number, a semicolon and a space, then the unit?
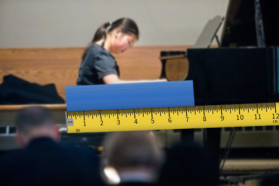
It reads 7.5; in
